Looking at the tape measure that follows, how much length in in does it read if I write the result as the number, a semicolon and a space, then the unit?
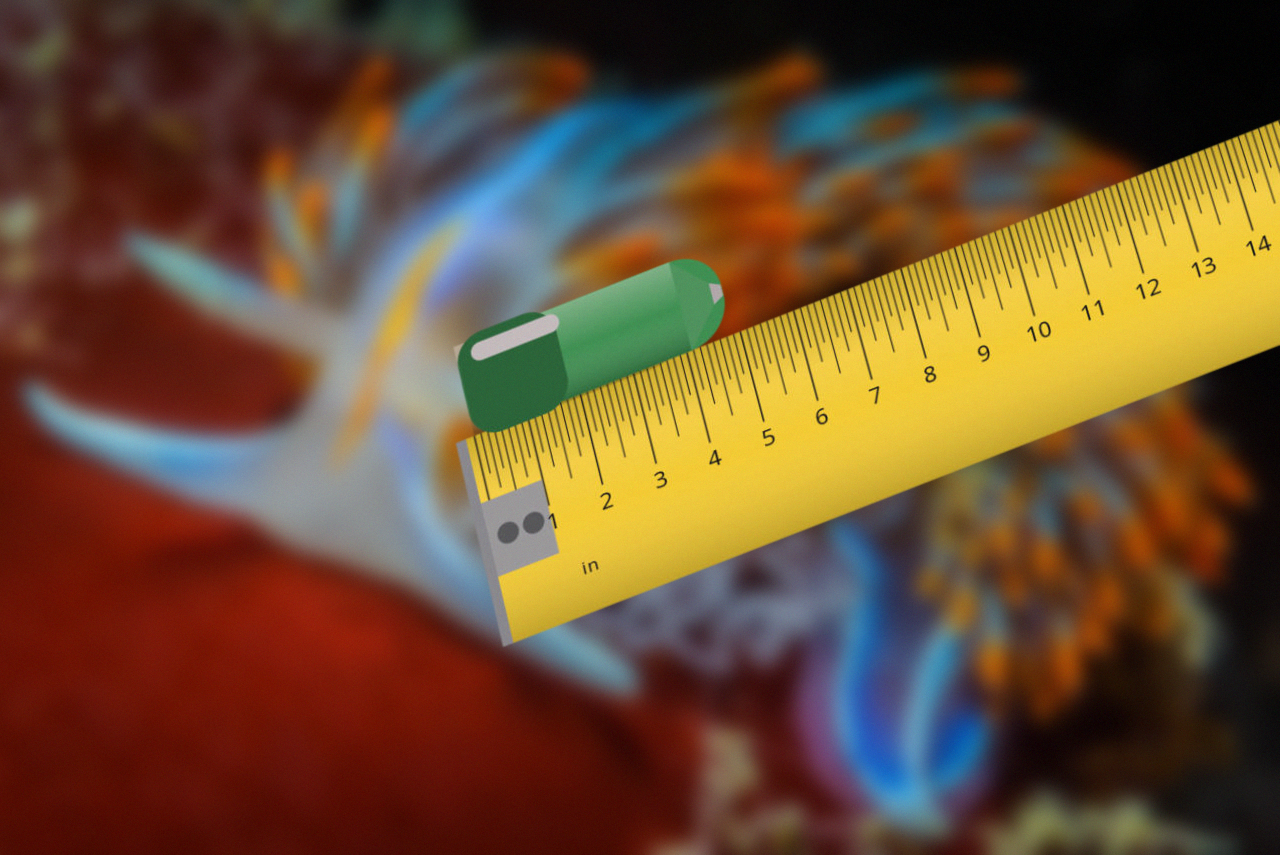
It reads 4.875; in
